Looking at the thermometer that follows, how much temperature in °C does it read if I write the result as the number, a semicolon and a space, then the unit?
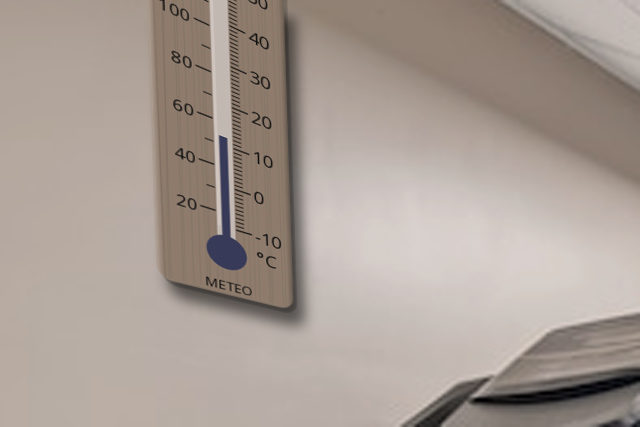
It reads 12; °C
